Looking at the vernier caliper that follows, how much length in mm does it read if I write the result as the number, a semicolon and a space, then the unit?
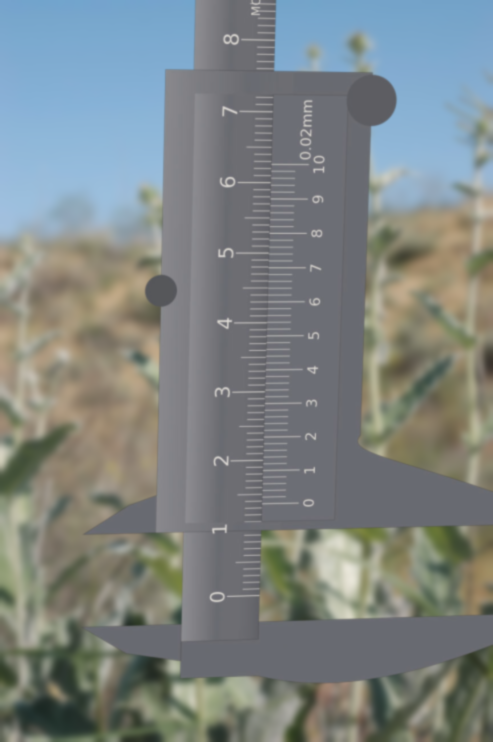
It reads 13.6; mm
